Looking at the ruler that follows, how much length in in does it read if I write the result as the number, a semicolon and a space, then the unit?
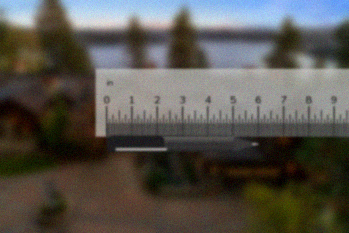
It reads 6; in
